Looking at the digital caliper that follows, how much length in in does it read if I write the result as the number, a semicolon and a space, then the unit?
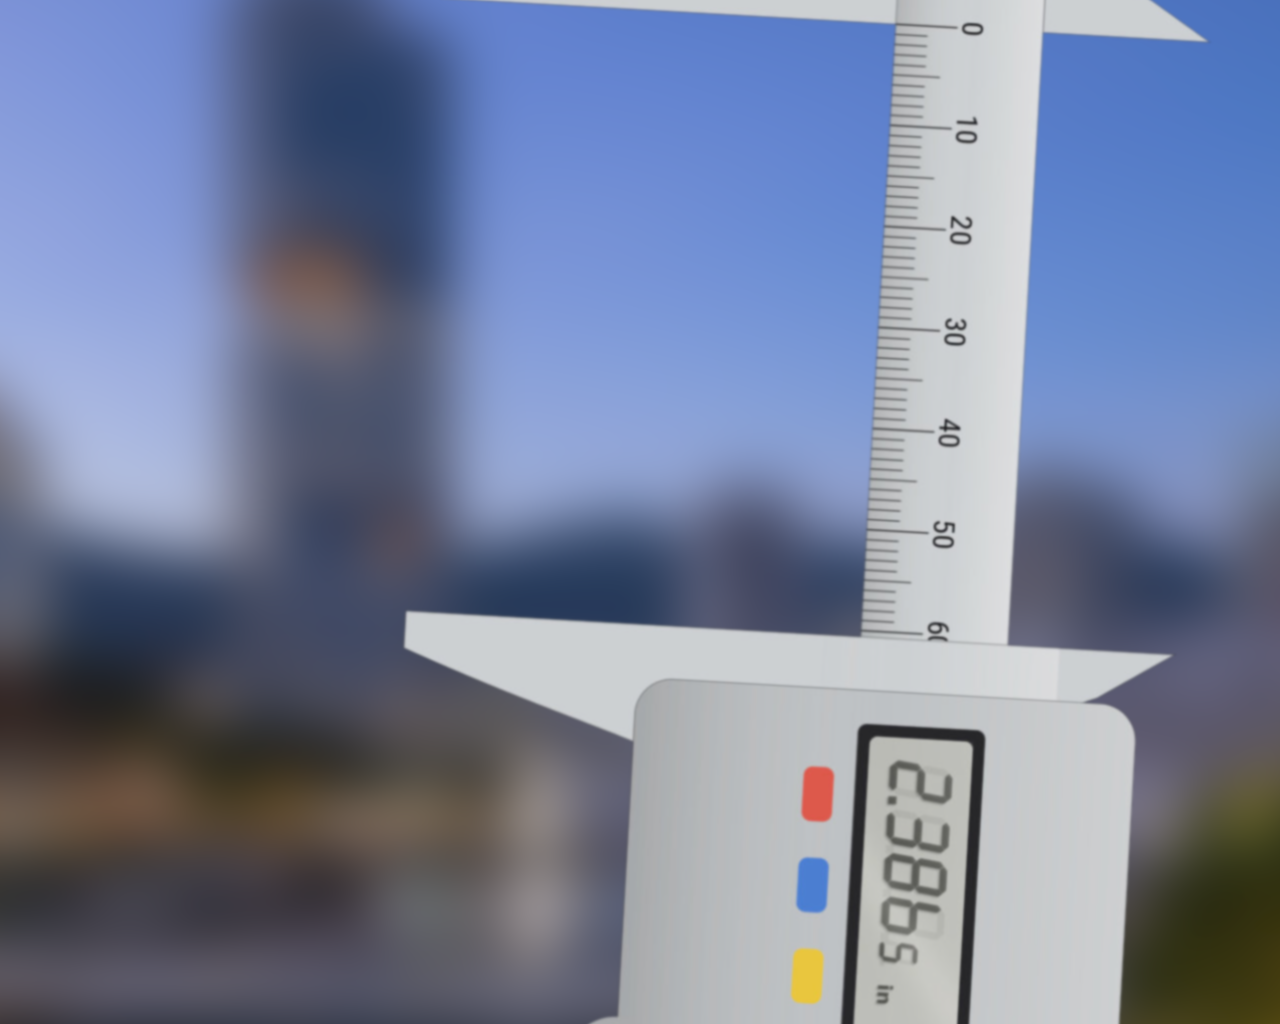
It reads 2.3865; in
